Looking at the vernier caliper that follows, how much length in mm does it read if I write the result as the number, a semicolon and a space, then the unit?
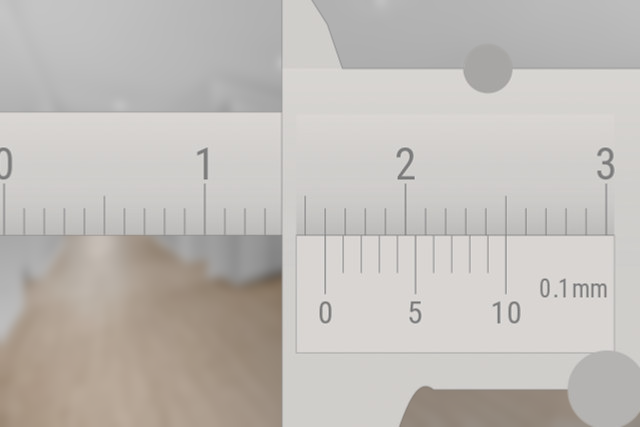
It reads 16.0; mm
